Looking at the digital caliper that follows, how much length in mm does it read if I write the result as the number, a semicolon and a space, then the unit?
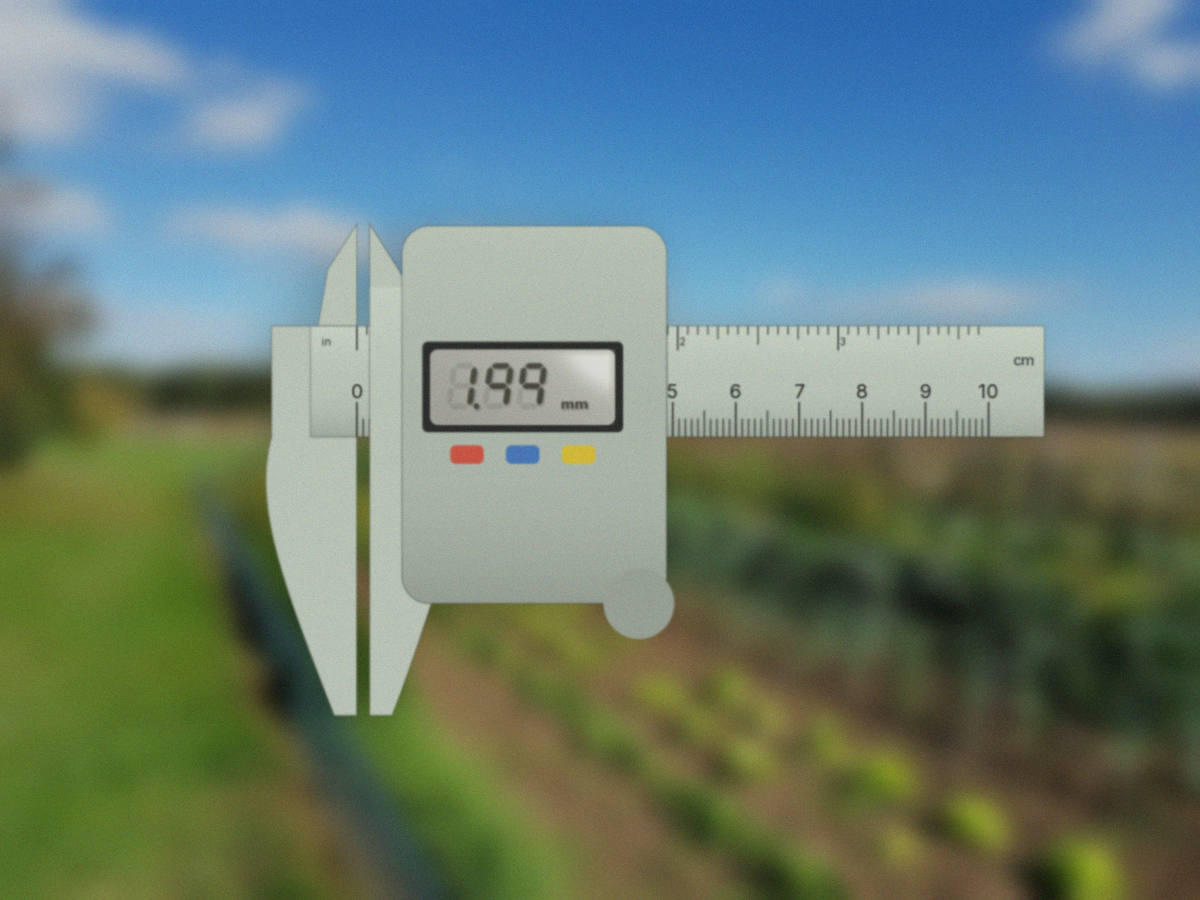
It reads 1.99; mm
